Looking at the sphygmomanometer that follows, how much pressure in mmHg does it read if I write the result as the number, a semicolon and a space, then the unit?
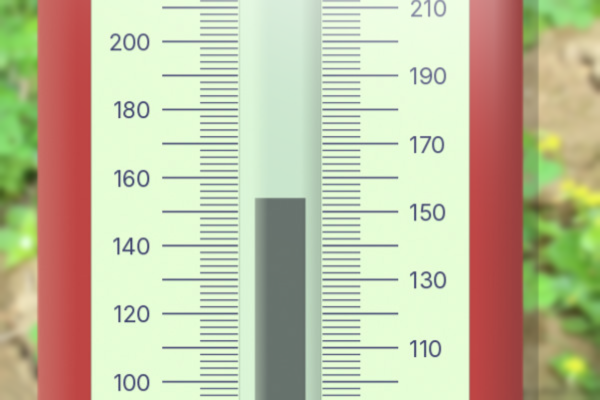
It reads 154; mmHg
